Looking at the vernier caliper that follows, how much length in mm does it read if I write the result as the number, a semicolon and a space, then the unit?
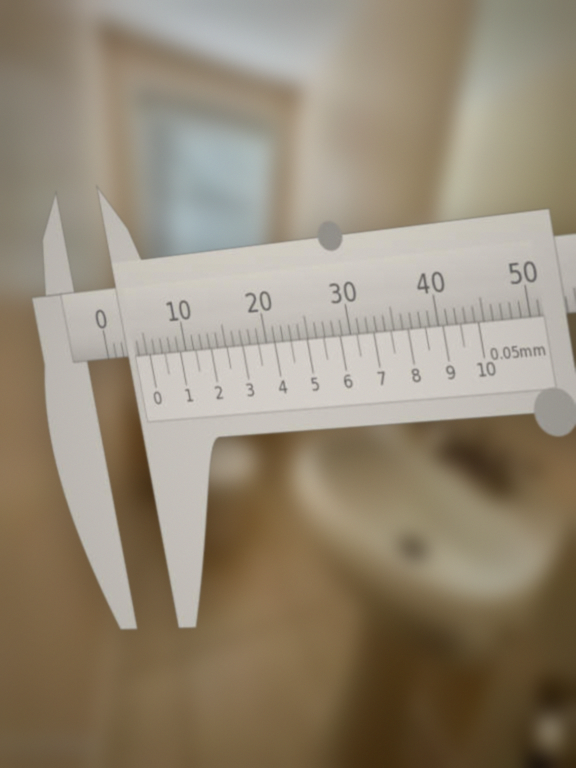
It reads 5.4; mm
